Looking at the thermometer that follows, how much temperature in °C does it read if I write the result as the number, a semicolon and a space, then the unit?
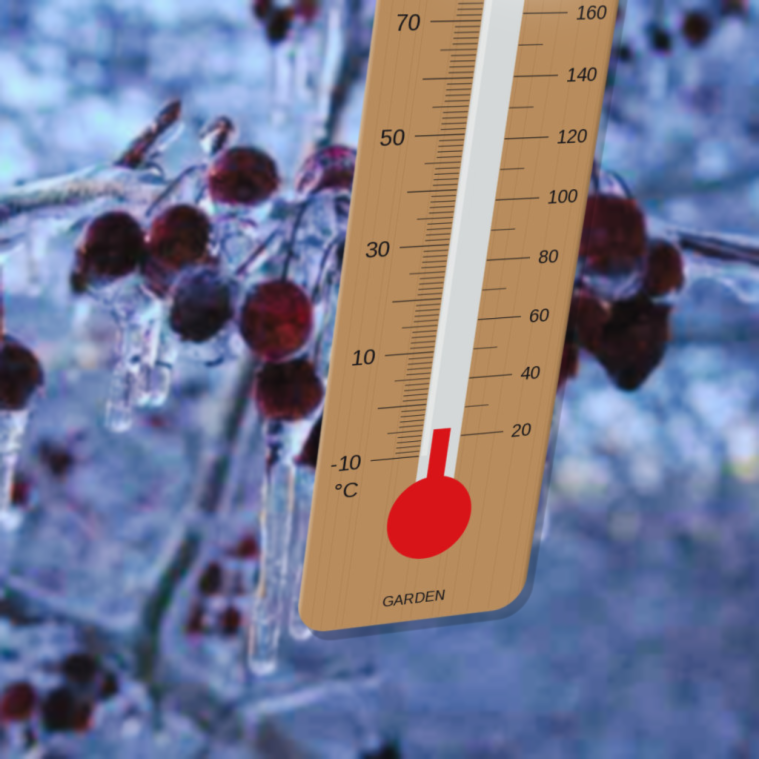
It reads -5; °C
